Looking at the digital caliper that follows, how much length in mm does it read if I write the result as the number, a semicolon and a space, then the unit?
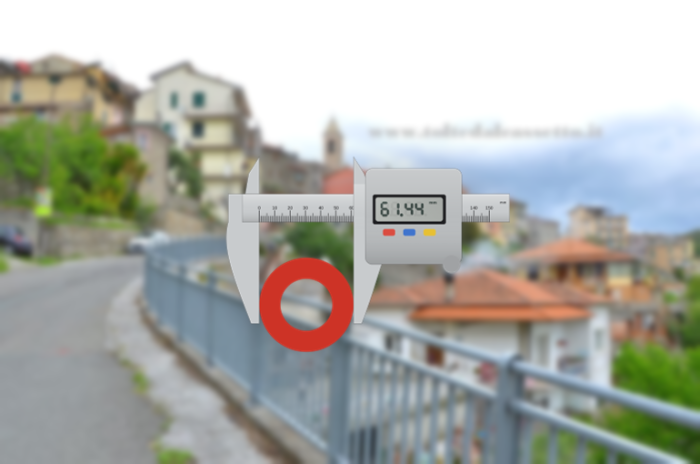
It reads 61.44; mm
